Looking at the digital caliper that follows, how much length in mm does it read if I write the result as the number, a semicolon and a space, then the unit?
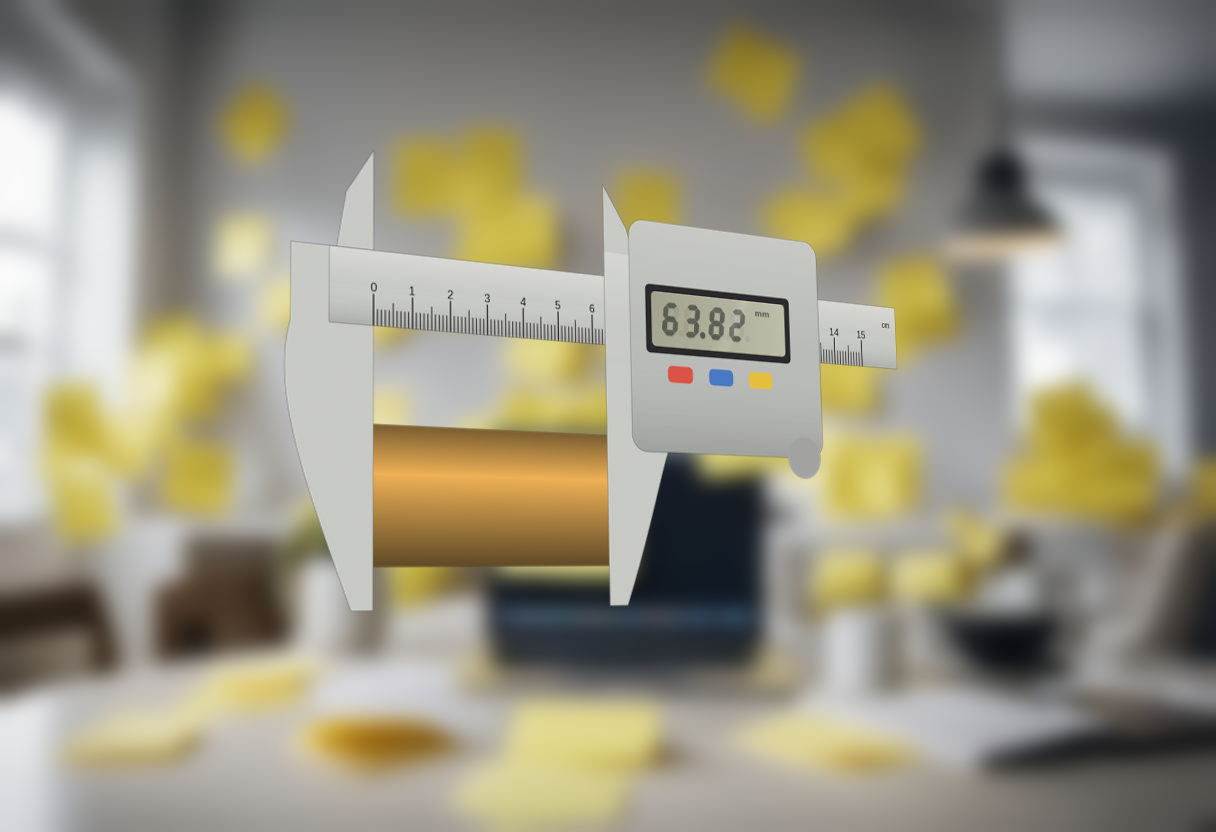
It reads 63.82; mm
